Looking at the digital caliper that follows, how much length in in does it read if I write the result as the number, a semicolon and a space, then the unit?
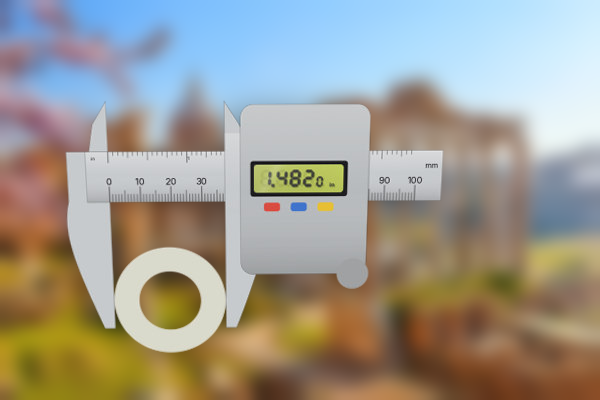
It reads 1.4820; in
